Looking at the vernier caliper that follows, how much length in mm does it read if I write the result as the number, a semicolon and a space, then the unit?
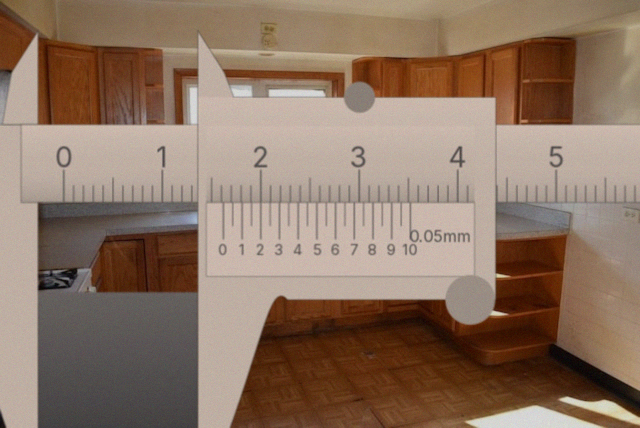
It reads 16.2; mm
